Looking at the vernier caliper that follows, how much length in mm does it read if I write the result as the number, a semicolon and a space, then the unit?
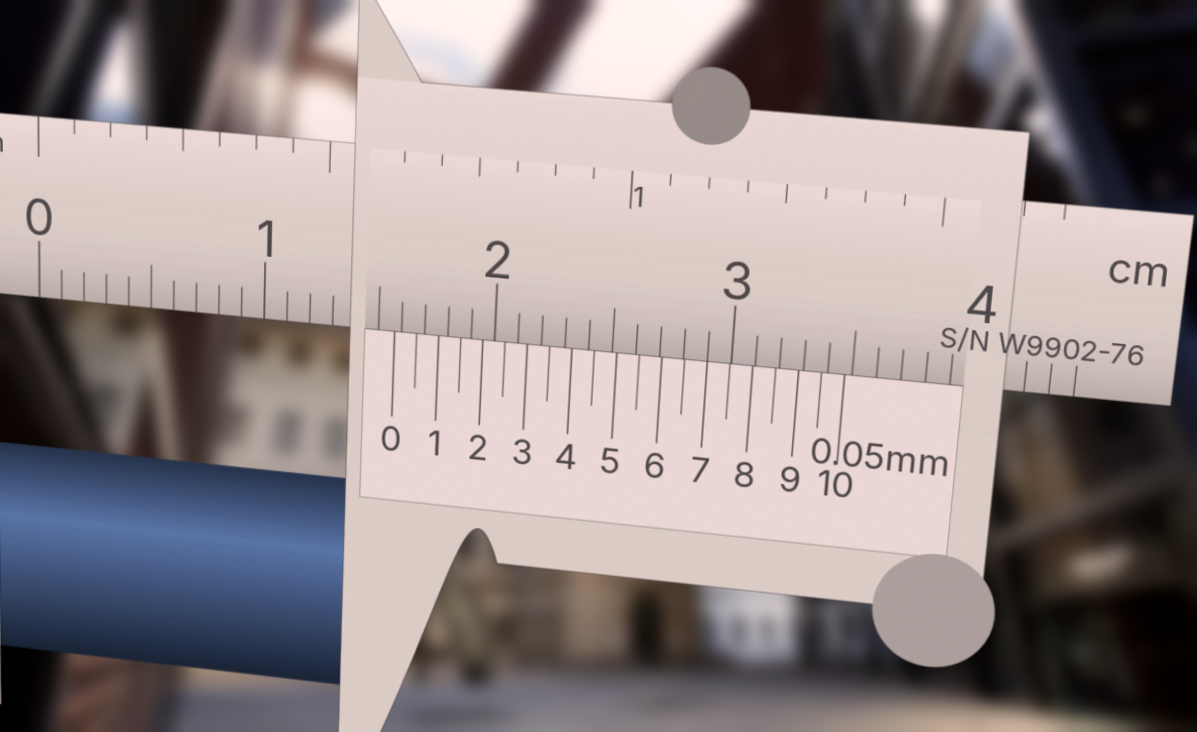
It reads 15.7; mm
